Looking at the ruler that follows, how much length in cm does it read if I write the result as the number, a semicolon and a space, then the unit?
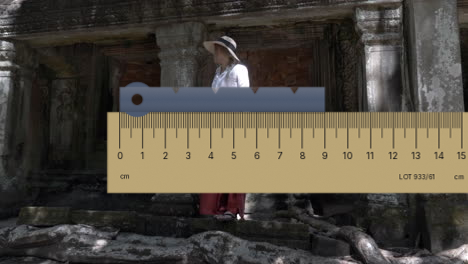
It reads 9; cm
